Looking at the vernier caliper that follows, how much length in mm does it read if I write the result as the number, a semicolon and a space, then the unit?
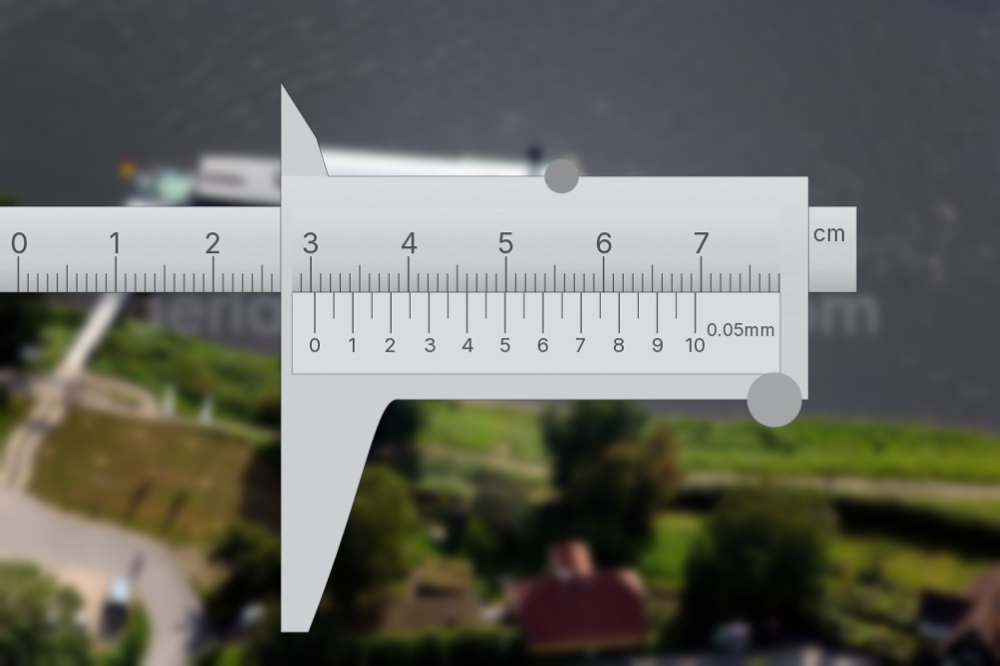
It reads 30.4; mm
